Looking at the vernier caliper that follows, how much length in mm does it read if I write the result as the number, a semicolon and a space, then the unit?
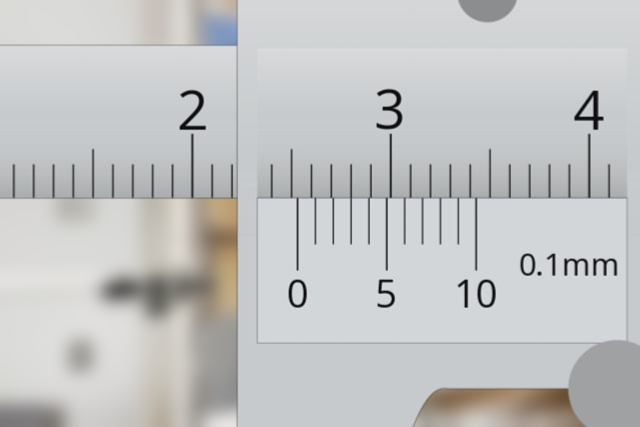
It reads 25.3; mm
